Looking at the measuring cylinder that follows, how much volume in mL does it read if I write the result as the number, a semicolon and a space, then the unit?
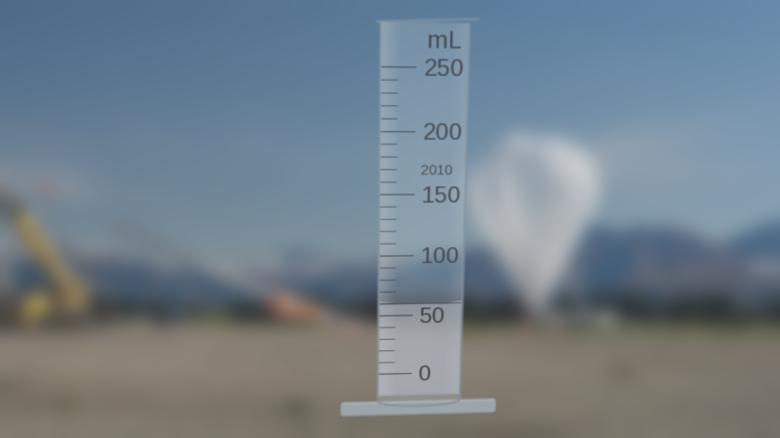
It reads 60; mL
